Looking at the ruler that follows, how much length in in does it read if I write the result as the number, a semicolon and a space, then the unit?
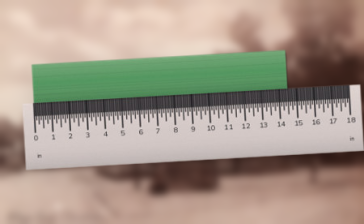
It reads 14.5; in
